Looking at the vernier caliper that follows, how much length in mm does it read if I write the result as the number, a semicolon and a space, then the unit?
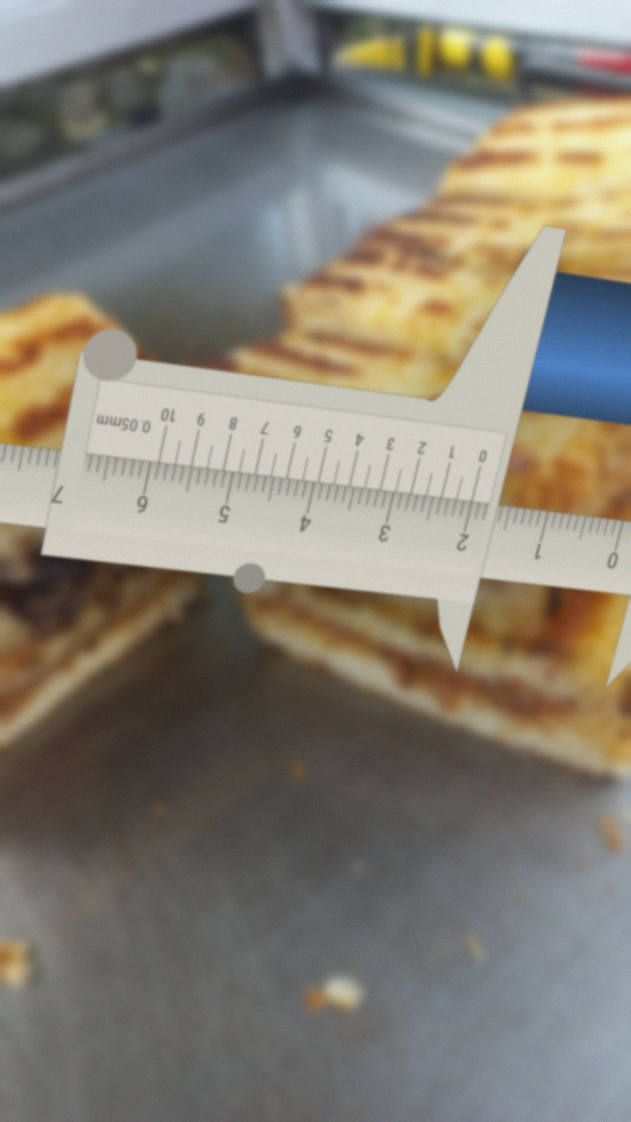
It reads 20.0; mm
